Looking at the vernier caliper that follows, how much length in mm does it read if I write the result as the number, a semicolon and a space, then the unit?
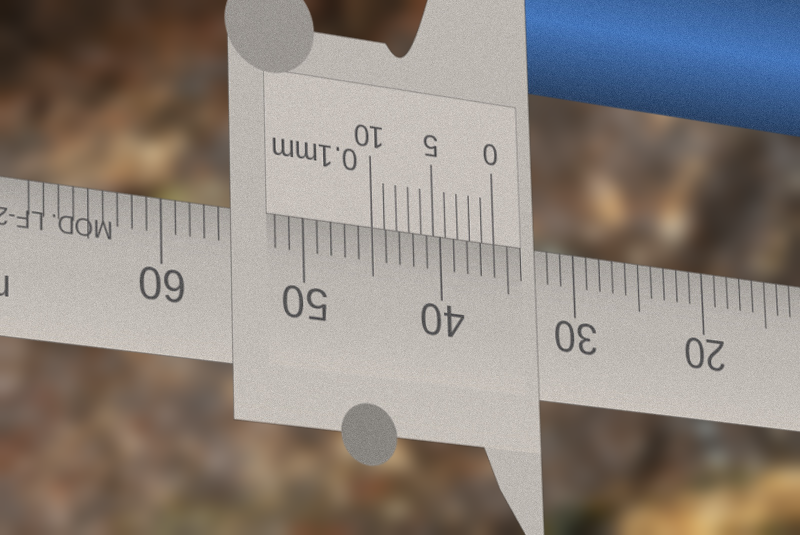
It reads 36.0; mm
